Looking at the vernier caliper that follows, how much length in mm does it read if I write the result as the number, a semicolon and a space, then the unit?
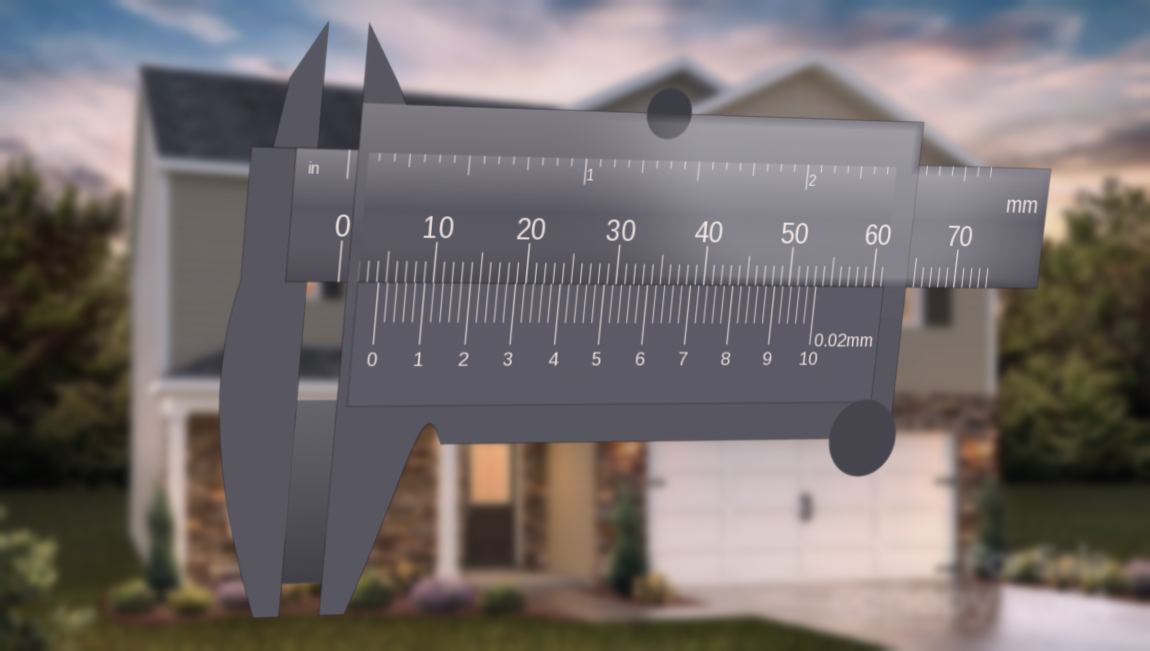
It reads 4.2; mm
